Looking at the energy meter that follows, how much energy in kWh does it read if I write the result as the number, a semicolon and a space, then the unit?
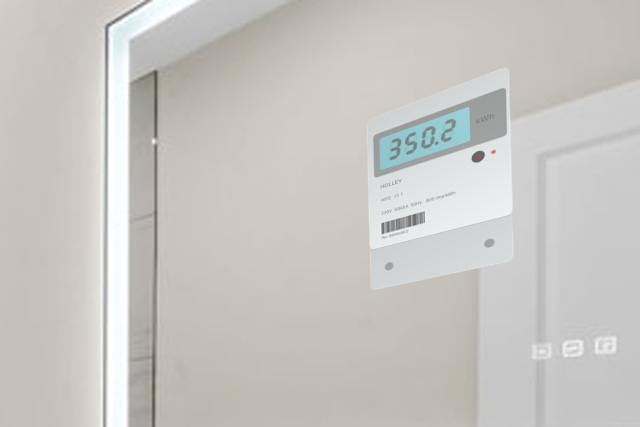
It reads 350.2; kWh
